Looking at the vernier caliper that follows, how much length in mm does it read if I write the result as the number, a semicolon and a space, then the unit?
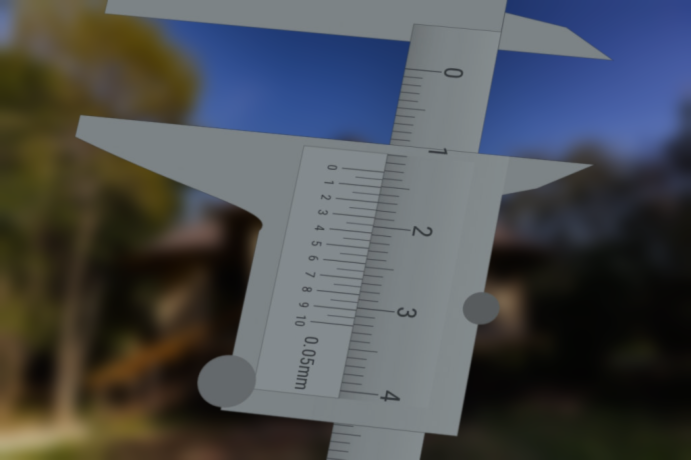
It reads 13.2; mm
